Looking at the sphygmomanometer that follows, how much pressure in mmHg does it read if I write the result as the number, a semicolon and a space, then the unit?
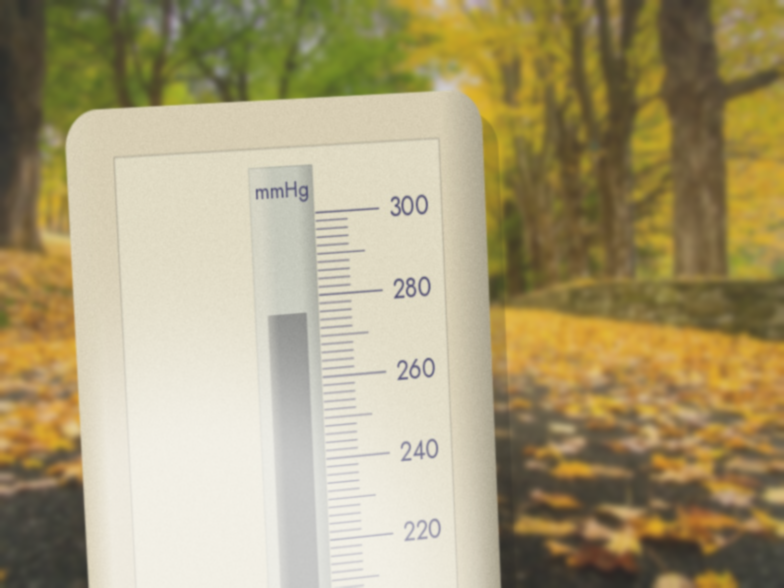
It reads 276; mmHg
